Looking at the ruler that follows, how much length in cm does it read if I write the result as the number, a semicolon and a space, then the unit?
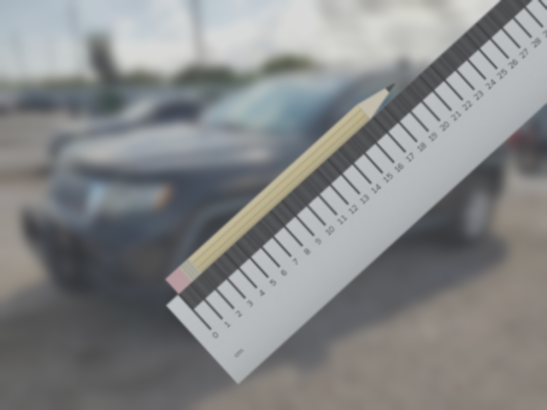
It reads 19.5; cm
